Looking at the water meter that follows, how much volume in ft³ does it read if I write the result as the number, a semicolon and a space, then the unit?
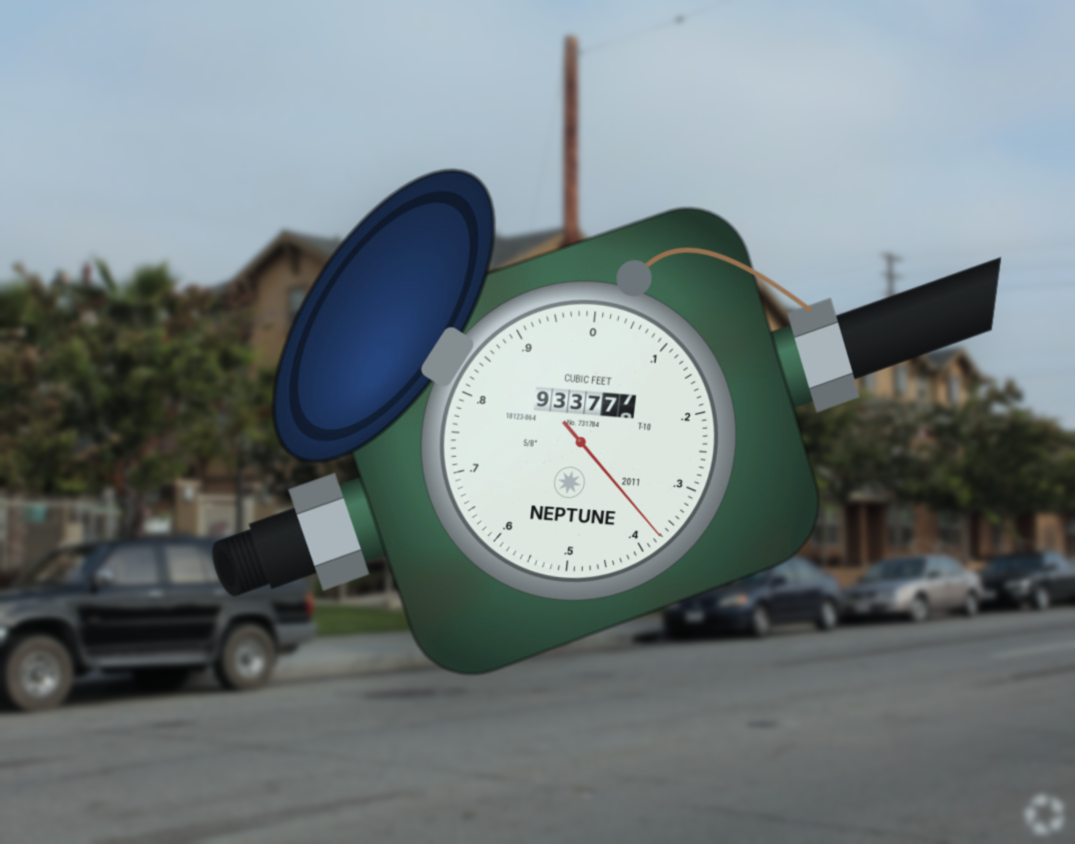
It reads 933777.37; ft³
